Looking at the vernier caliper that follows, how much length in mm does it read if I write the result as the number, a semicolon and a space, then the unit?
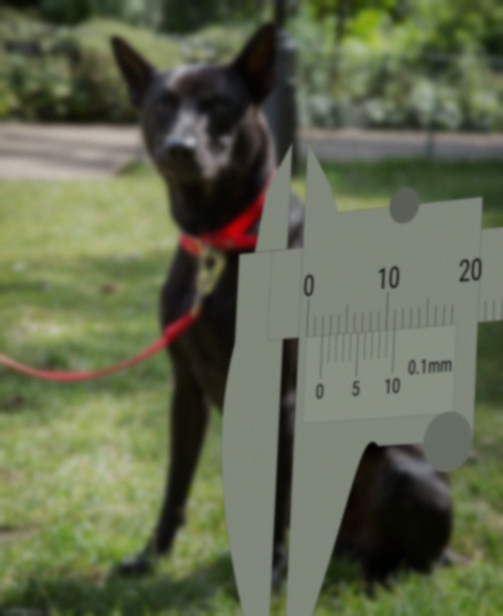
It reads 2.0; mm
